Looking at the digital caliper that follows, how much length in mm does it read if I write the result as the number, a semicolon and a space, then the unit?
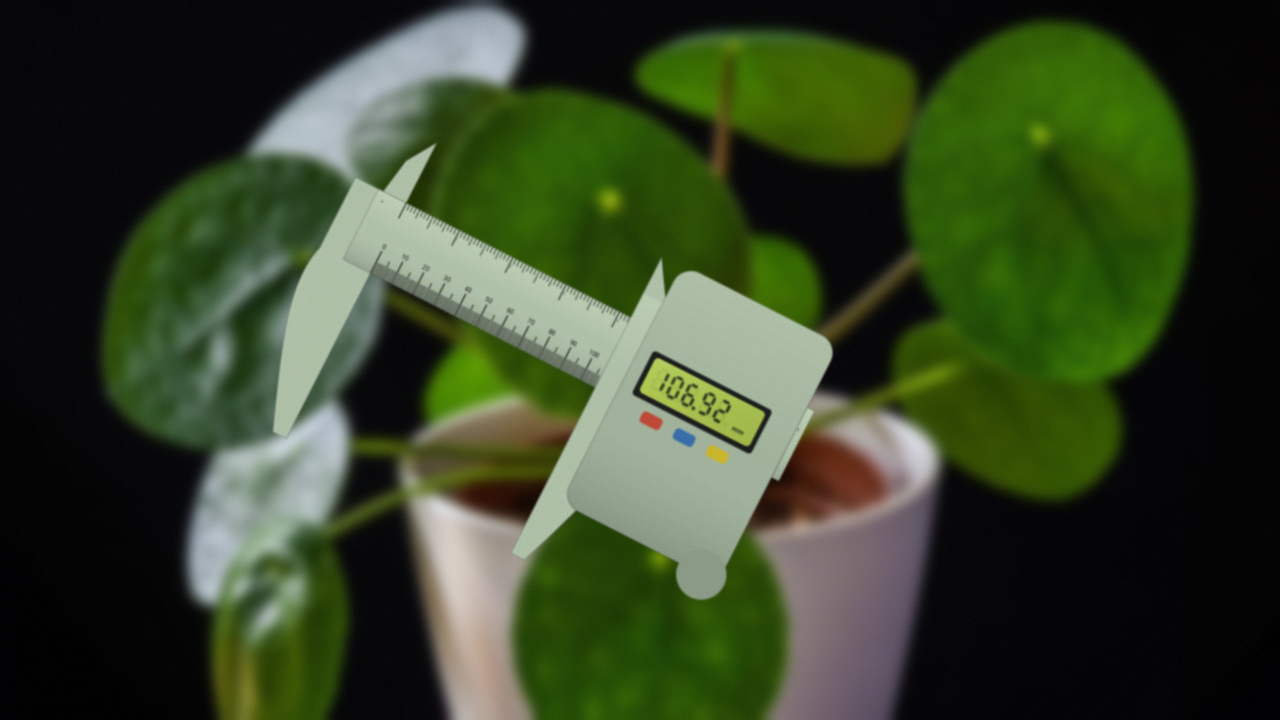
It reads 106.92; mm
